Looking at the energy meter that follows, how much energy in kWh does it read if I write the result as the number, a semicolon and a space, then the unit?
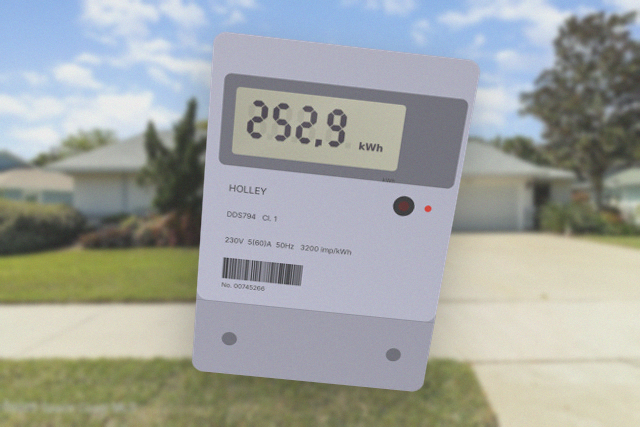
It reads 252.9; kWh
